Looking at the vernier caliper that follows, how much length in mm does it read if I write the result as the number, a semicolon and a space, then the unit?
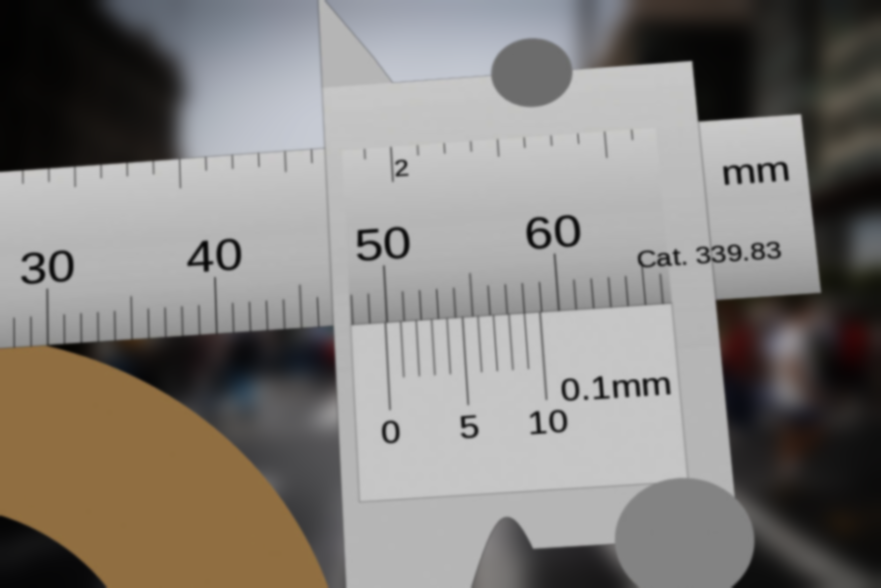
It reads 49.9; mm
